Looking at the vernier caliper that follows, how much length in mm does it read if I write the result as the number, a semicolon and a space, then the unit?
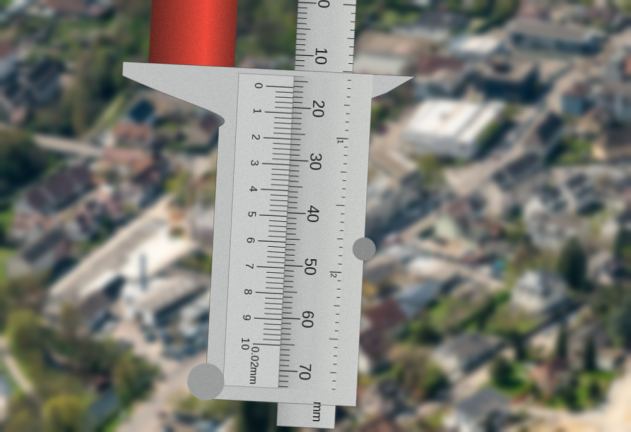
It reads 16.2; mm
